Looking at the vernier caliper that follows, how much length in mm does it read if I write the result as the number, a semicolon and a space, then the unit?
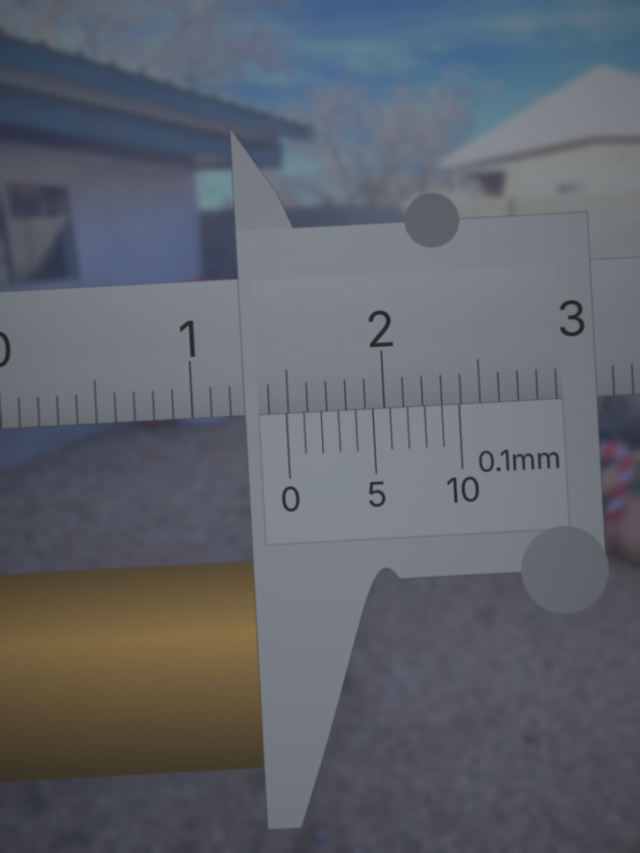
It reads 14.9; mm
